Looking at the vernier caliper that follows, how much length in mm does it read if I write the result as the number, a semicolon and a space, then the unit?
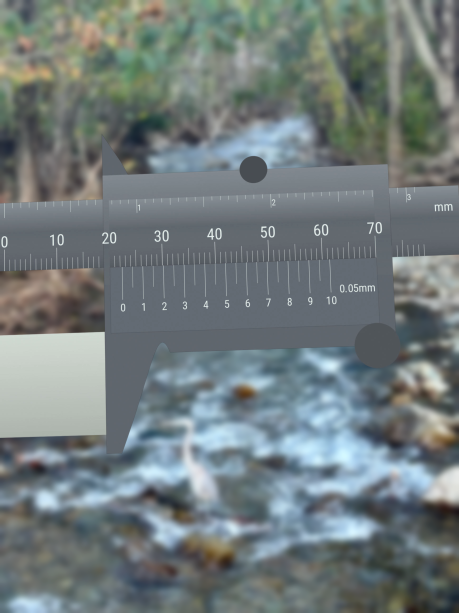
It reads 22.4; mm
